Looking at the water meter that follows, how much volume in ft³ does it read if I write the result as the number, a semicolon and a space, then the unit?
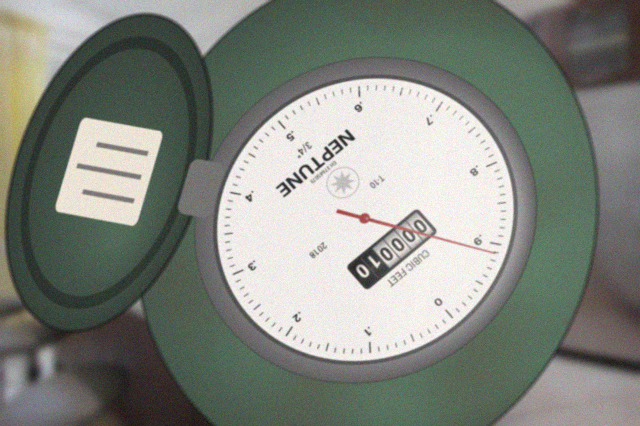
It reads 9.91; ft³
